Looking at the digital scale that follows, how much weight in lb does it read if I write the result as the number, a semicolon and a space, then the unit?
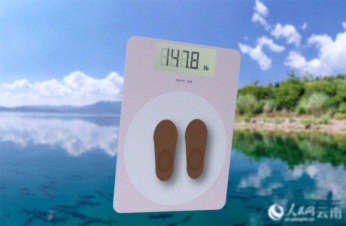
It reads 147.8; lb
